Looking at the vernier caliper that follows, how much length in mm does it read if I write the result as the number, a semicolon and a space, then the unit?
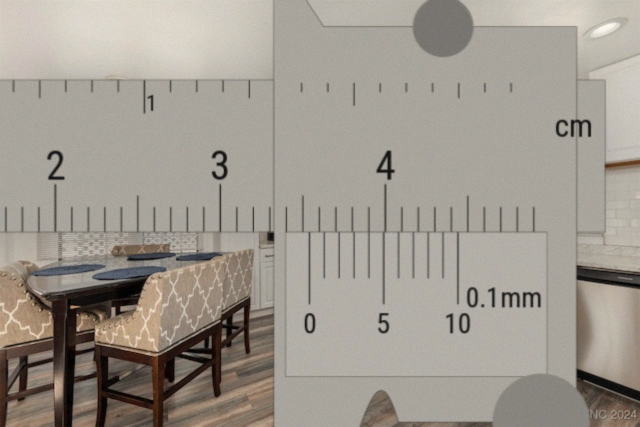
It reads 35.4; mm
